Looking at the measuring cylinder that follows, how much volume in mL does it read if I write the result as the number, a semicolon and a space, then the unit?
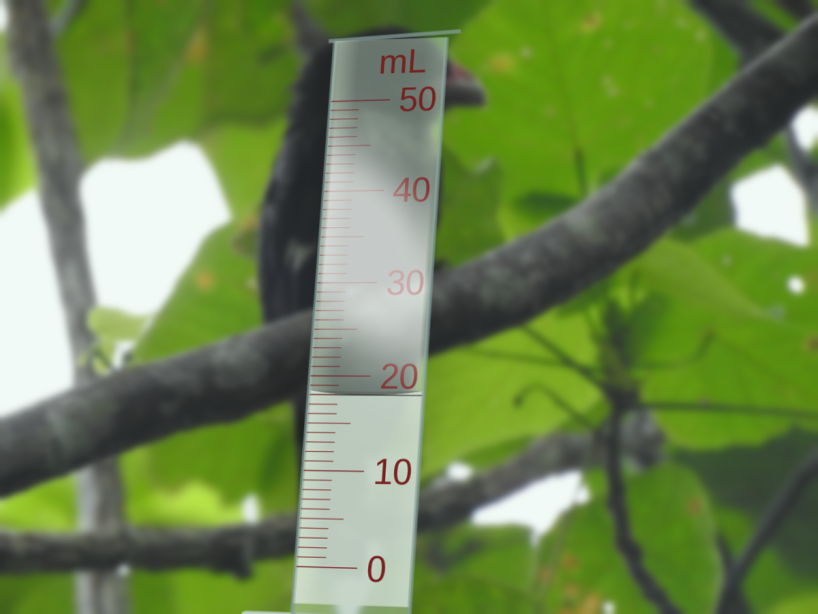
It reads 18; mL
